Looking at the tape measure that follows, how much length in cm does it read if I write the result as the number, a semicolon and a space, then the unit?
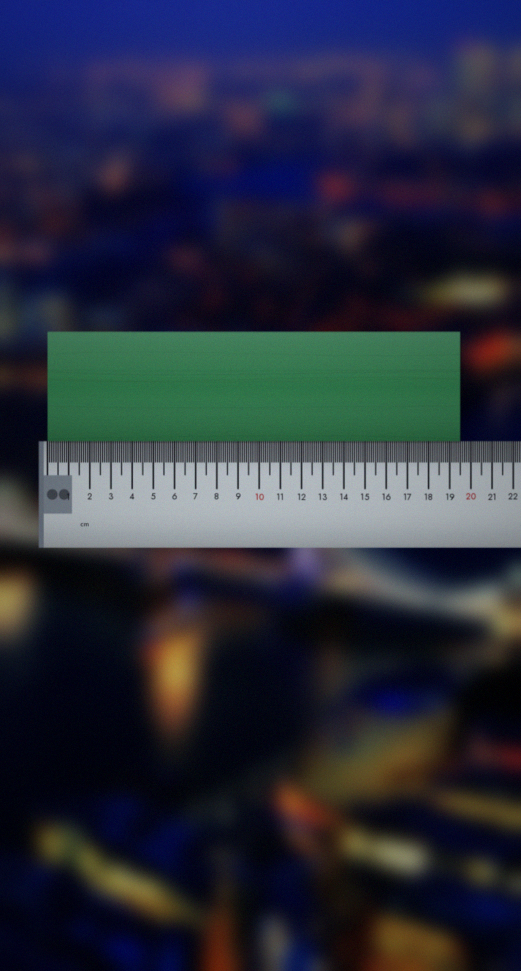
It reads 19.5; cm
